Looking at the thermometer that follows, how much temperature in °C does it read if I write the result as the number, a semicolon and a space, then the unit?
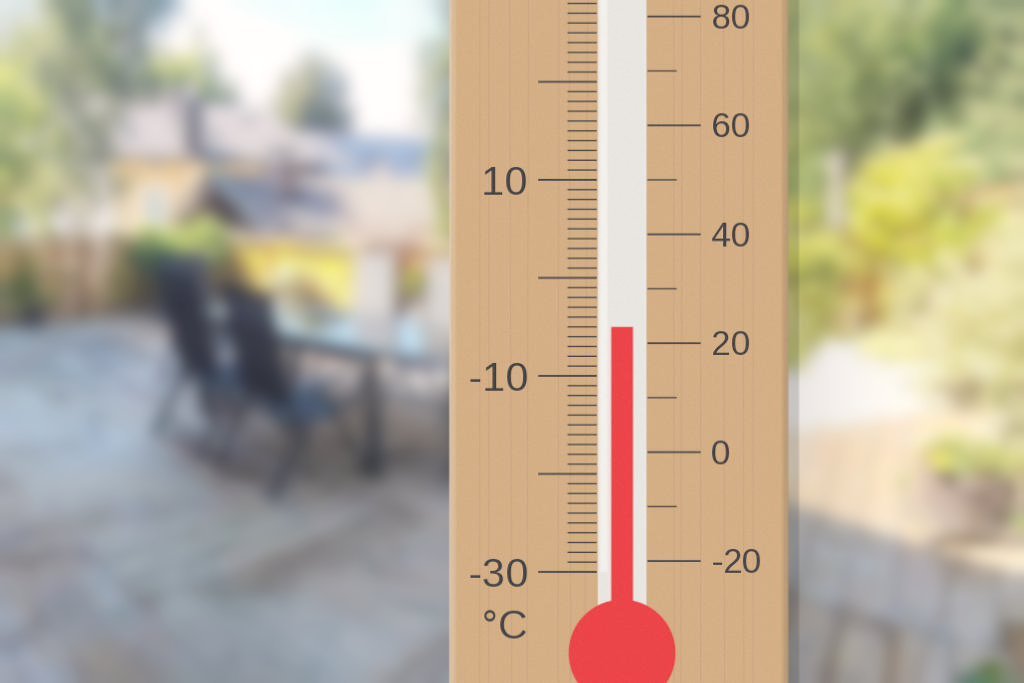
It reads -5; °C
